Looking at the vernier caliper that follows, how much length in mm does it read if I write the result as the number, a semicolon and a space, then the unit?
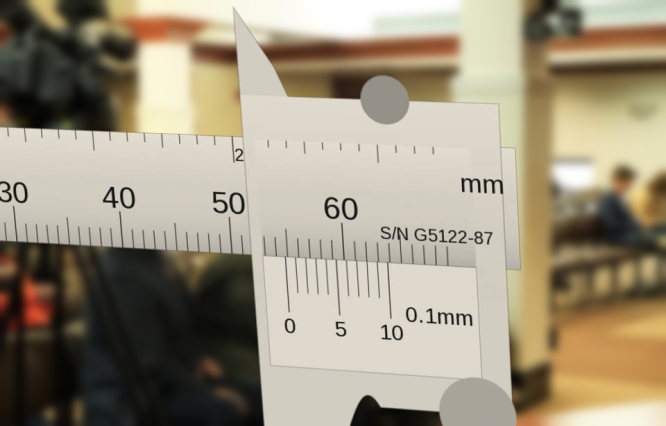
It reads 54.8; mm
